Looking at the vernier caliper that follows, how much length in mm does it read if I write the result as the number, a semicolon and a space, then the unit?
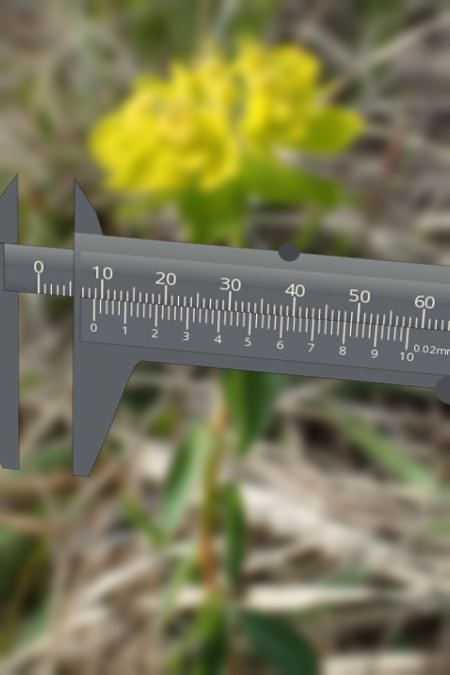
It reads 8.8; mm
